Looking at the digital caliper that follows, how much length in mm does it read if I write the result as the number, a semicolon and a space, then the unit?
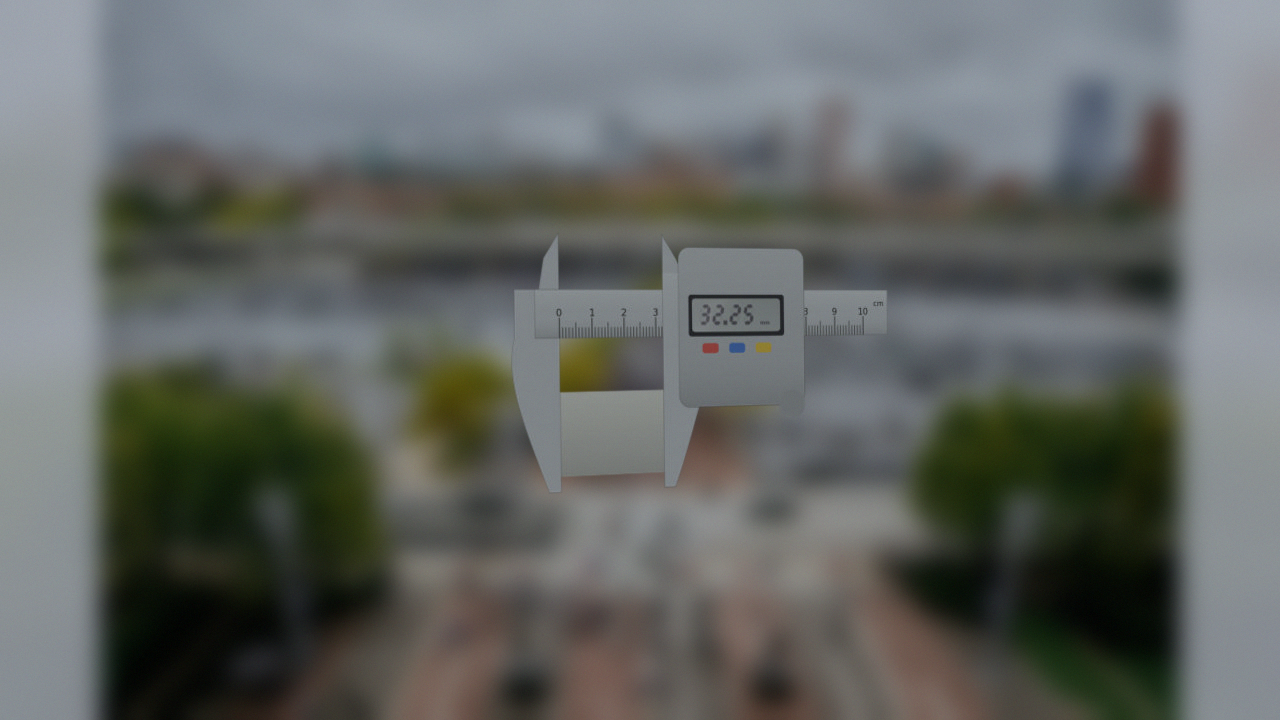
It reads 32.25; mm
